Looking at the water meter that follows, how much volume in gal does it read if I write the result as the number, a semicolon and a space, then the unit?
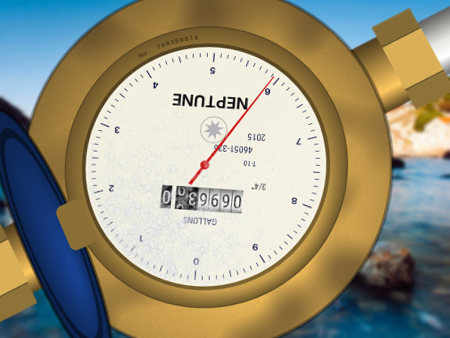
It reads 696385.9; gal
